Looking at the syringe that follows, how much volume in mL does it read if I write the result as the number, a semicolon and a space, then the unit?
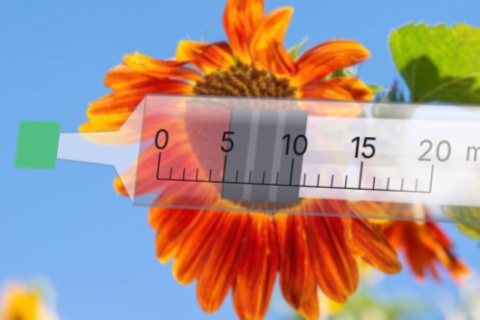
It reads 5; mL
